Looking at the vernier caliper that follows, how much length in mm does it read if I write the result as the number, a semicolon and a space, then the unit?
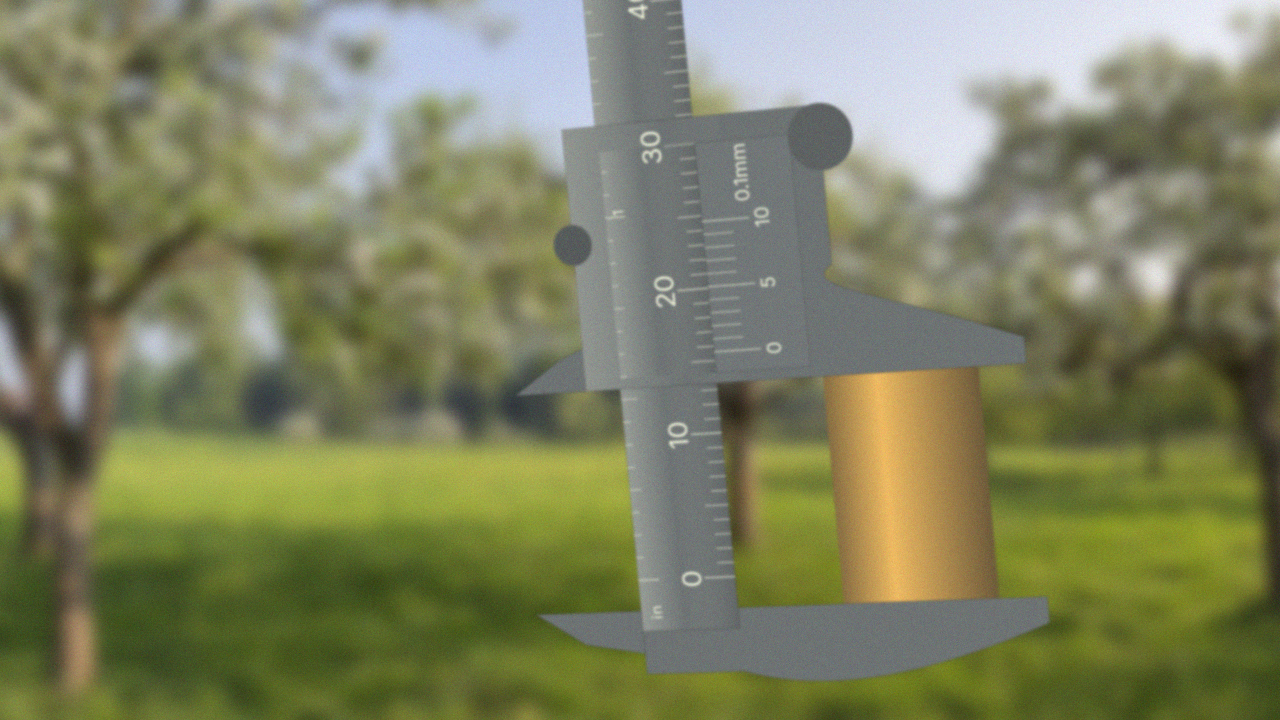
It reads 15.6; mm
